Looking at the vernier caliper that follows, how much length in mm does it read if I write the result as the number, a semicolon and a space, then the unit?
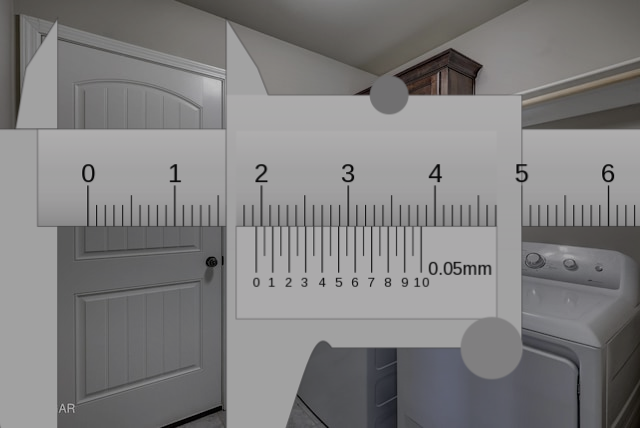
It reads 19.4; mm
